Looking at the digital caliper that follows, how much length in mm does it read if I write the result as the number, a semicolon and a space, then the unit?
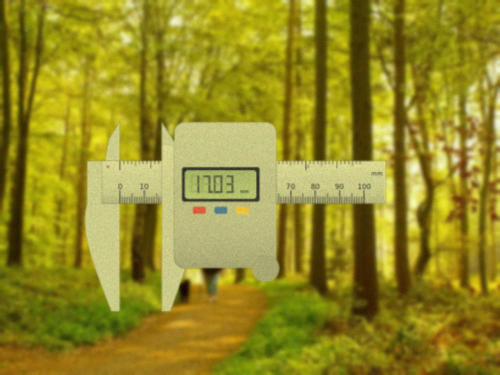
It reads 17.03; mm
